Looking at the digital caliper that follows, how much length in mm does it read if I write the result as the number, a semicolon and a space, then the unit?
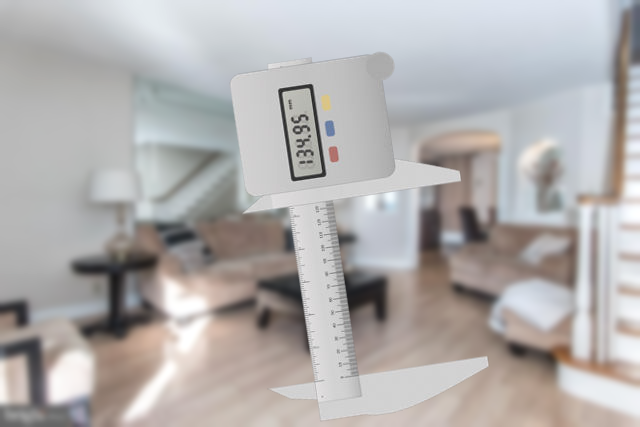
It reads 134.95; mm
